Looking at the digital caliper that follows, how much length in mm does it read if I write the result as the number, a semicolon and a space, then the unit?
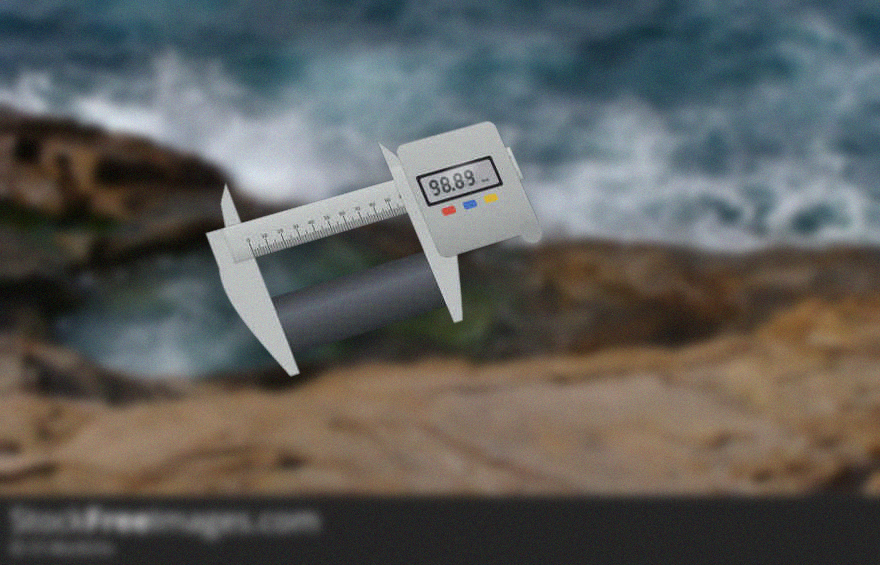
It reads 98.89; mm
